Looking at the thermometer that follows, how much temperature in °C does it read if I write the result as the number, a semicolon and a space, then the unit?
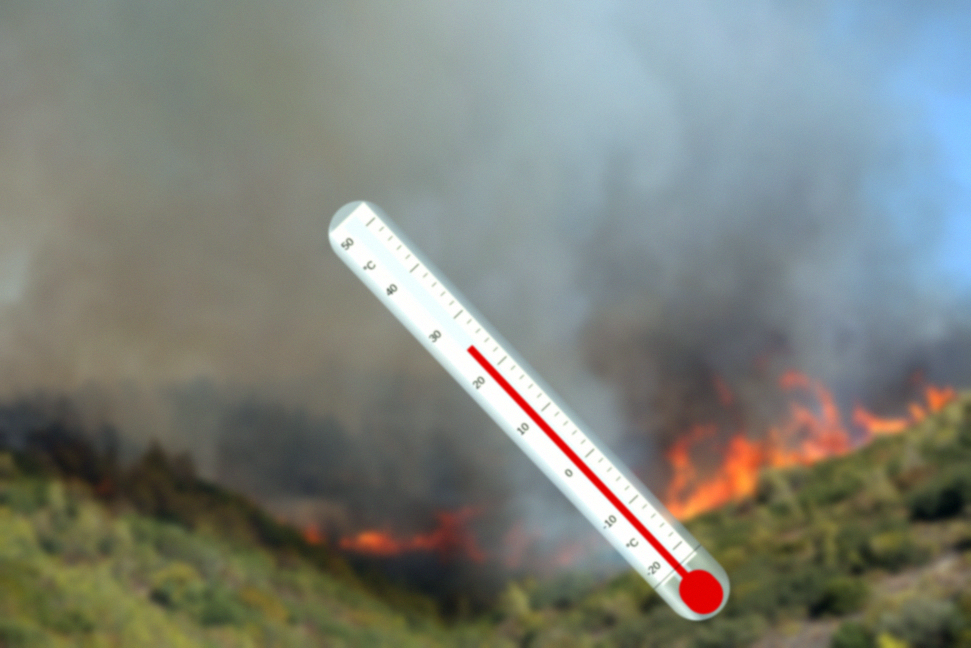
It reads 25; °C
